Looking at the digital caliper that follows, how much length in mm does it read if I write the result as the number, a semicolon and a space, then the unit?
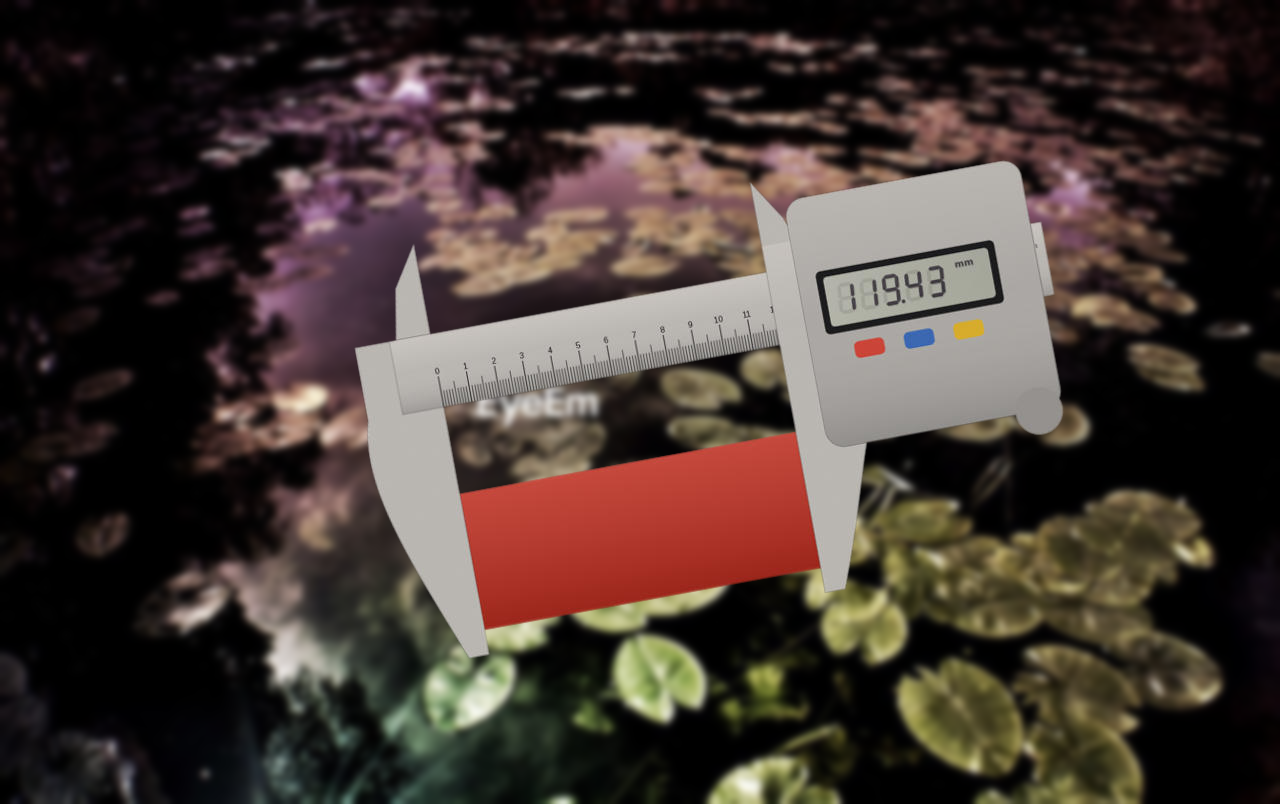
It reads 119.43; mm
